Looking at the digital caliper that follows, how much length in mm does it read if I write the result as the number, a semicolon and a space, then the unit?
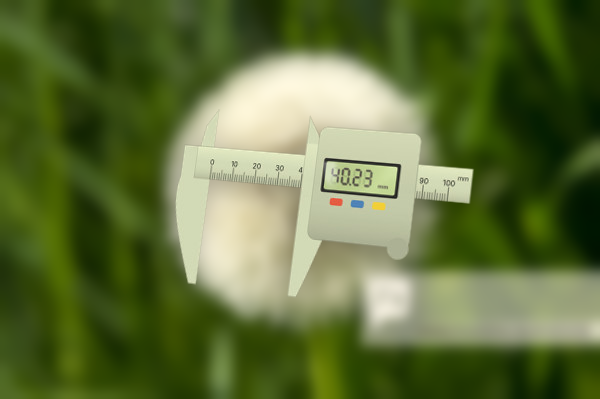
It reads 40.23; mm
